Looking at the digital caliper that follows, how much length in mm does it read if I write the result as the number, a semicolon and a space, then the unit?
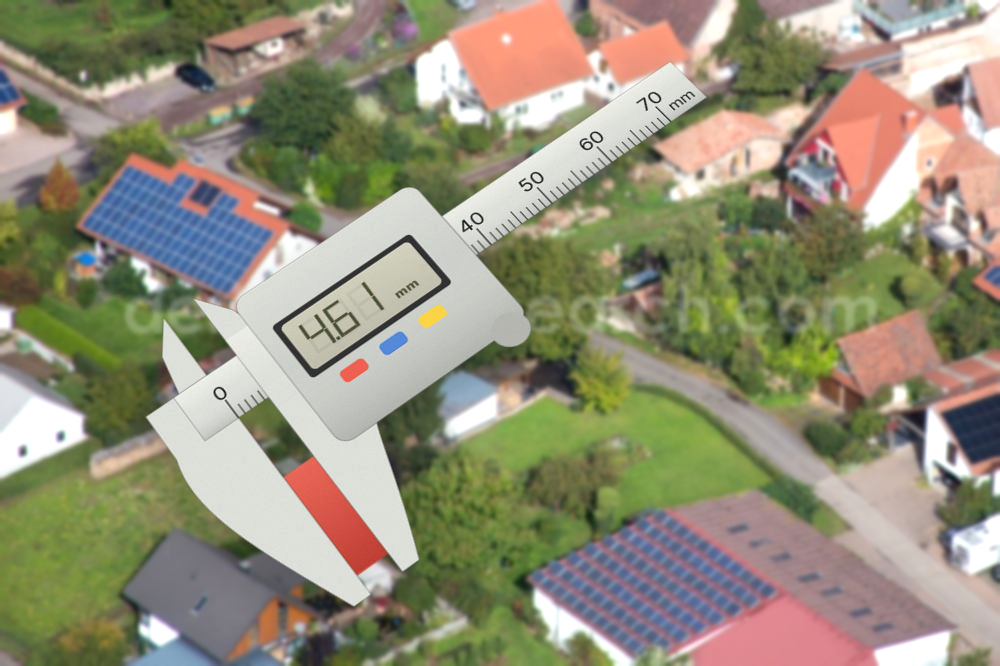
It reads 4.61; mm
